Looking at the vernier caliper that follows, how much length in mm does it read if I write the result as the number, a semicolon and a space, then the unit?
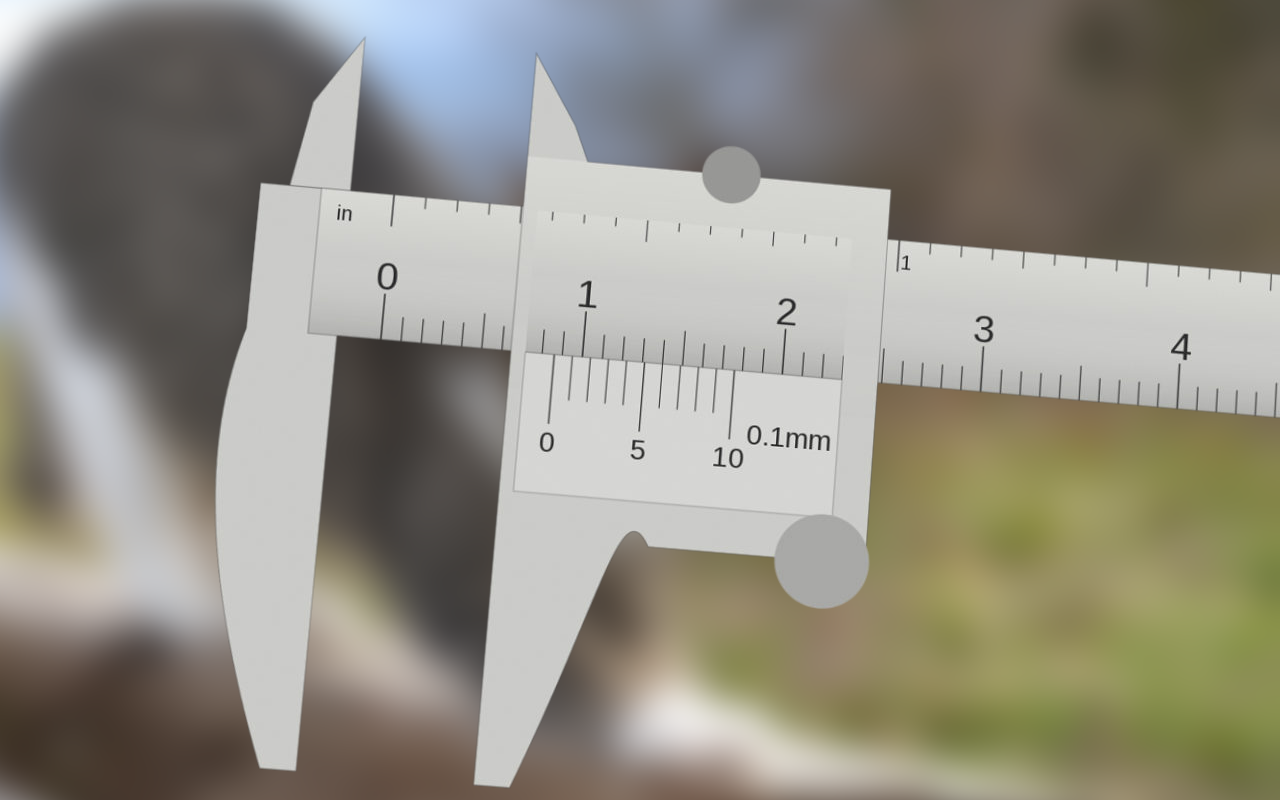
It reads 8.6; mm
